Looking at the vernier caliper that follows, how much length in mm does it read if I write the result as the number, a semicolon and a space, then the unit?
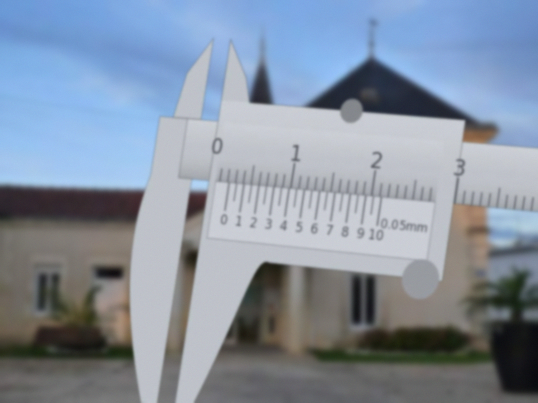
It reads 2.2; mm
